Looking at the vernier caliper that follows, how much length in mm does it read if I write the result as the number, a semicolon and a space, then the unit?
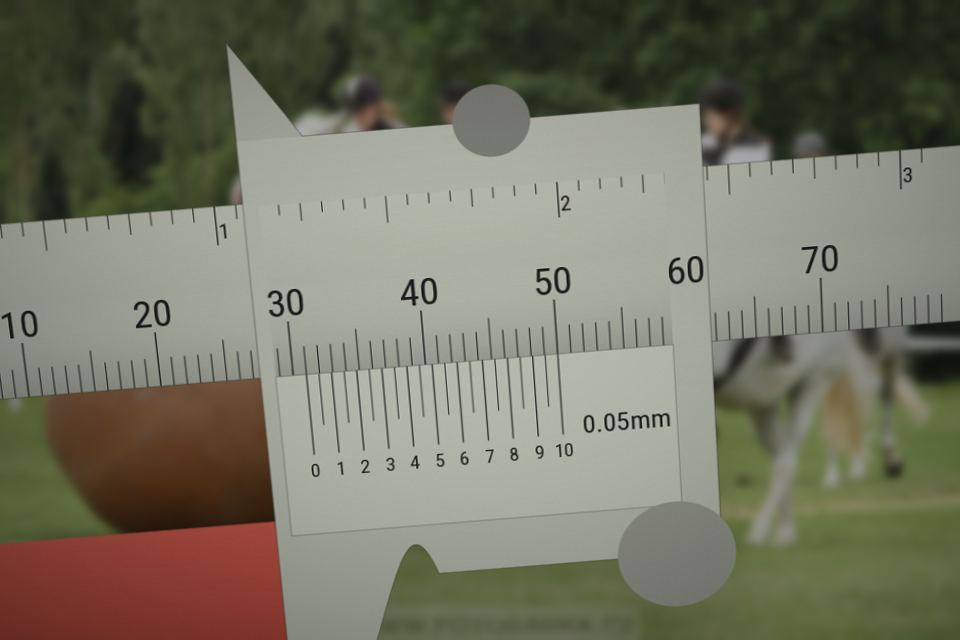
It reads 31.0; mm
